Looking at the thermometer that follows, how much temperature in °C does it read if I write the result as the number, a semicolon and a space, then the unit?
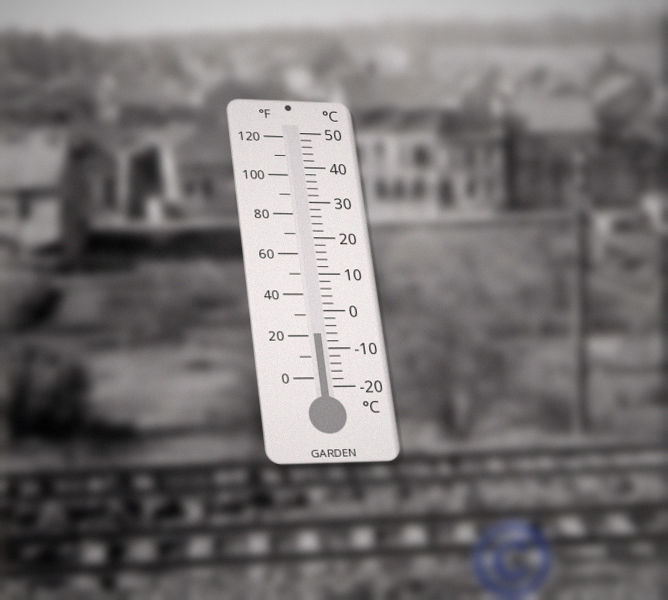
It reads -6; °C
